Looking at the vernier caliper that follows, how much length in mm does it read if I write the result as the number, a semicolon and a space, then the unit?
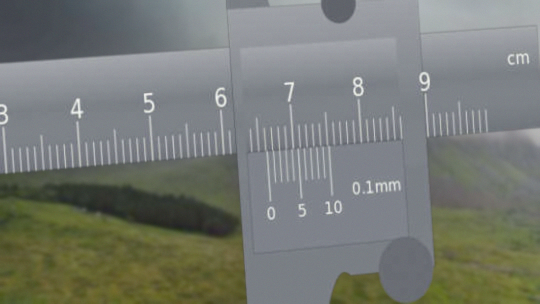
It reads 66.2; mm
